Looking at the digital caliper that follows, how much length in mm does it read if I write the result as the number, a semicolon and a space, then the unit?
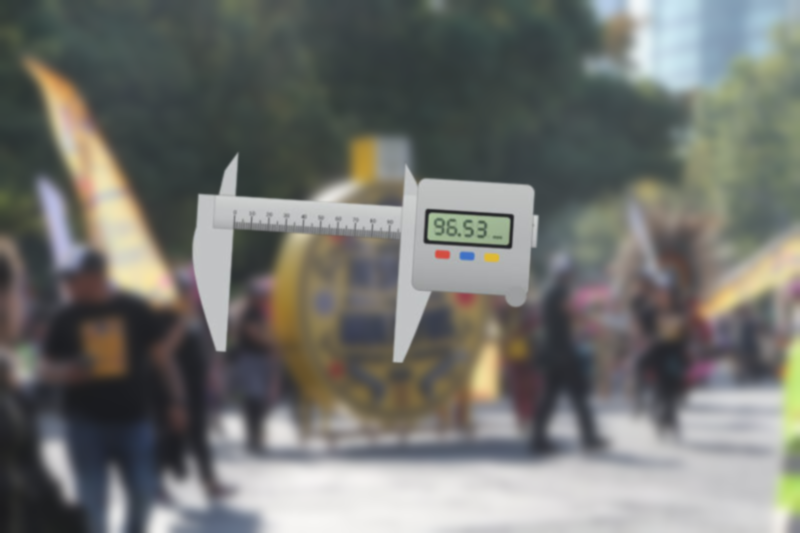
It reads 96.53; mm
